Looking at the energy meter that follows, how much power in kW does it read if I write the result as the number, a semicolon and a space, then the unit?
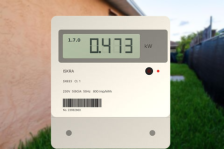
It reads 0.473; kW
